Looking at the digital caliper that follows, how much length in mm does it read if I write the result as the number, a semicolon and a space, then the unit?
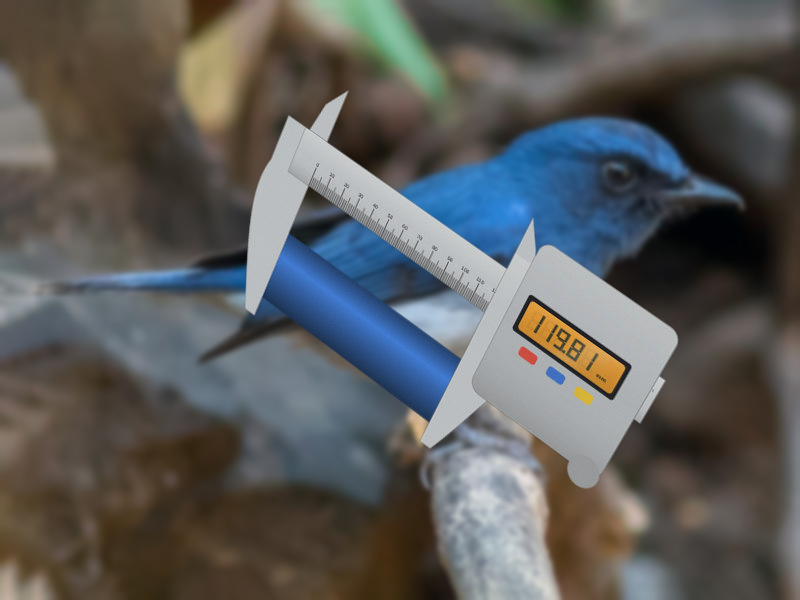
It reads 119.81; mm
